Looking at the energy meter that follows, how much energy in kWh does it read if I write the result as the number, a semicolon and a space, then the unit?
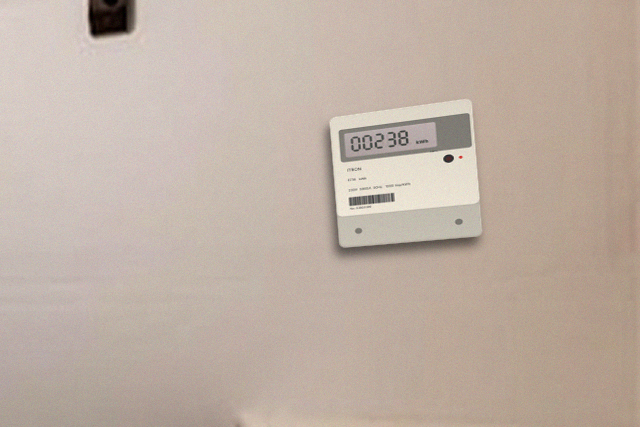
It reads 238; kWh
